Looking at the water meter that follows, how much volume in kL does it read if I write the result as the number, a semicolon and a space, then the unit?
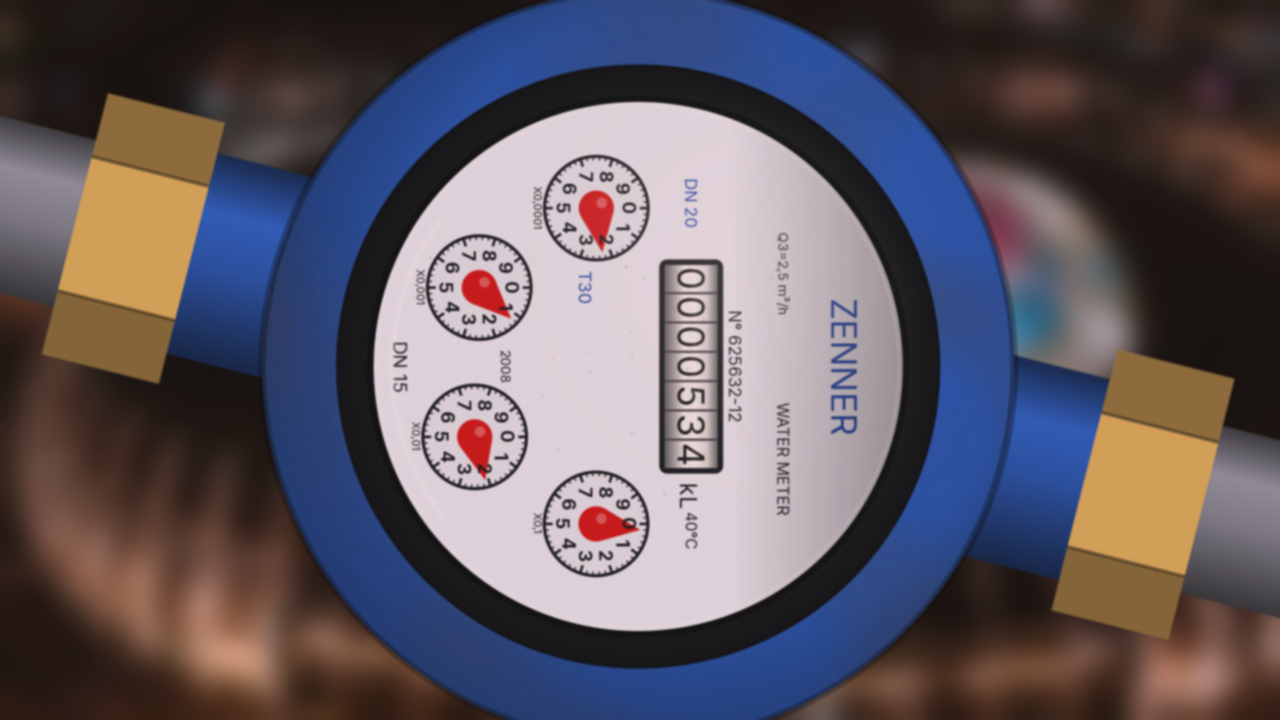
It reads 534.0212; kL
